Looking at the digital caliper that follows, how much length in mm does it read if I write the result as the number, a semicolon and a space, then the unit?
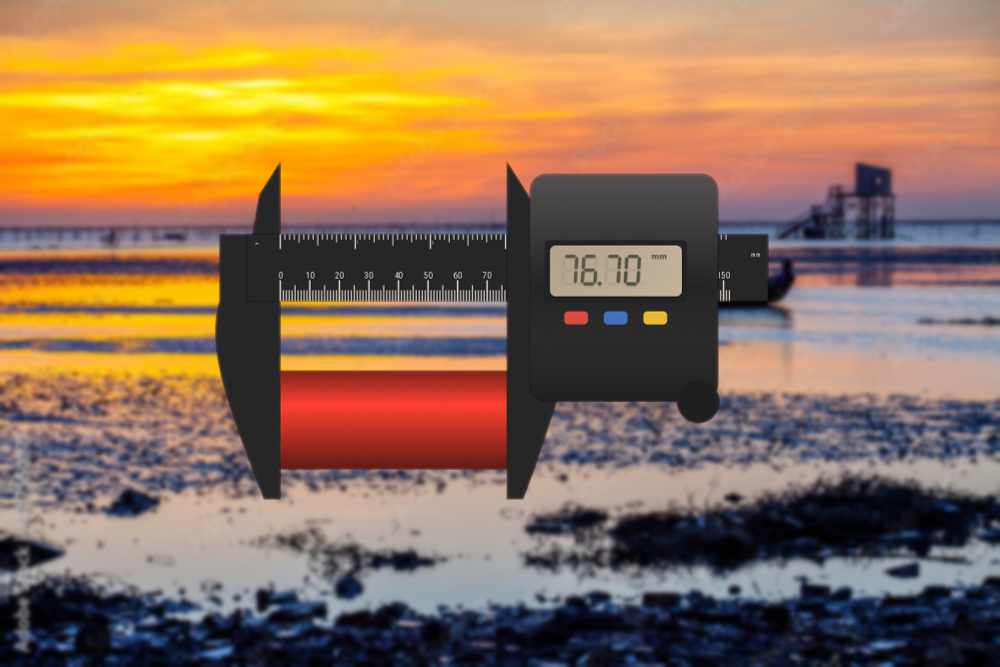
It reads 76.70; mm
